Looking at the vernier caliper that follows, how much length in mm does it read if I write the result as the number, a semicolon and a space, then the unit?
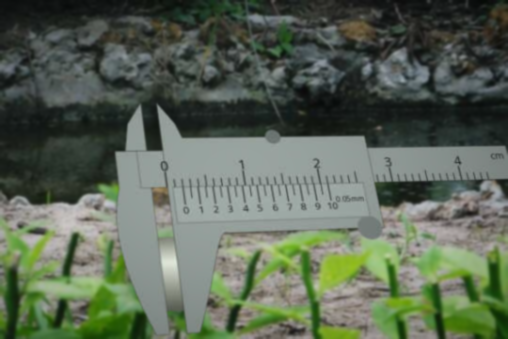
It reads 2.0; mm
